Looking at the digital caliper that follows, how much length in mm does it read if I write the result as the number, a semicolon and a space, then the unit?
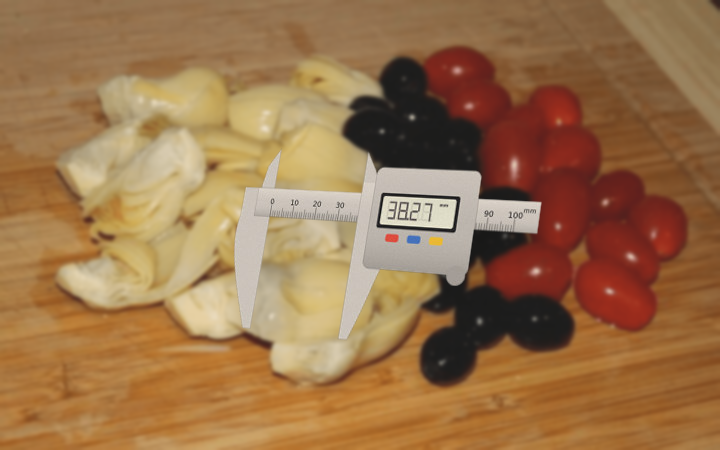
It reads 38.27; mm
